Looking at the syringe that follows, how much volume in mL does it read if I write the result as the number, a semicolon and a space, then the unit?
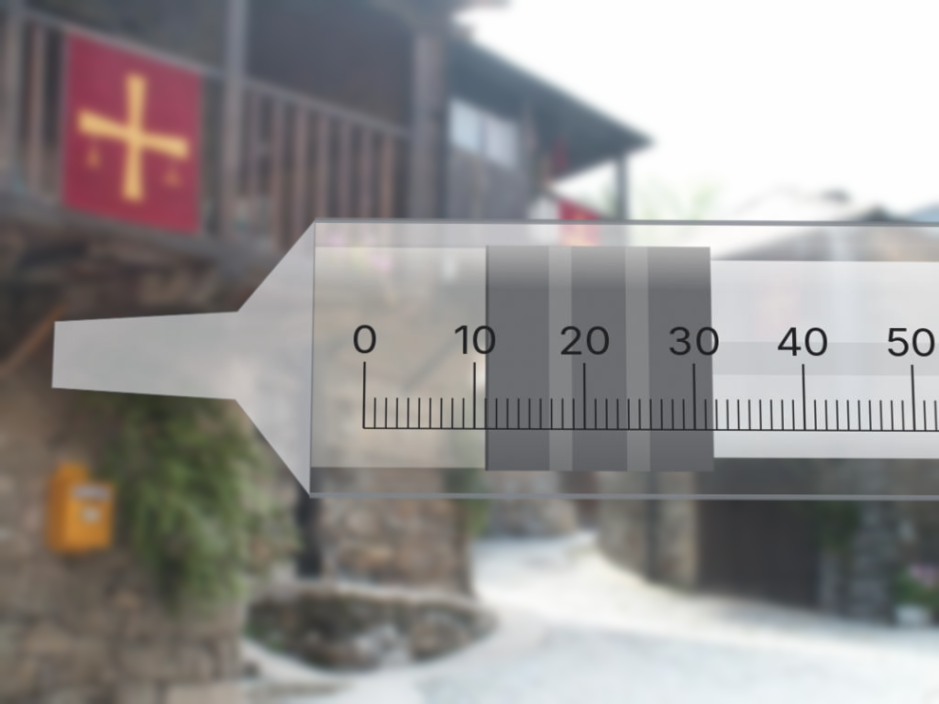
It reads 11; mL
